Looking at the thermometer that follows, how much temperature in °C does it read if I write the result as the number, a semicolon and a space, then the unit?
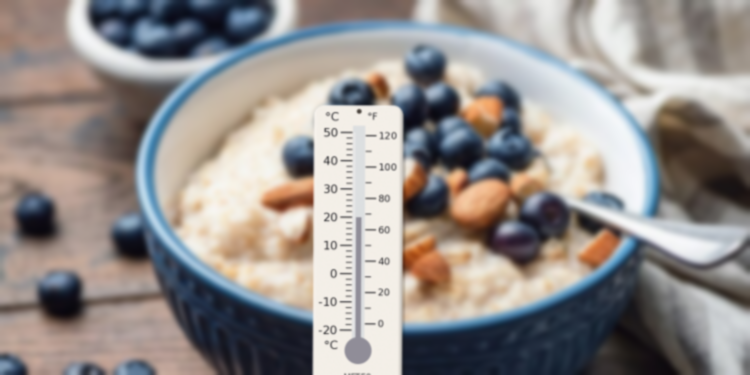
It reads 20; °C
